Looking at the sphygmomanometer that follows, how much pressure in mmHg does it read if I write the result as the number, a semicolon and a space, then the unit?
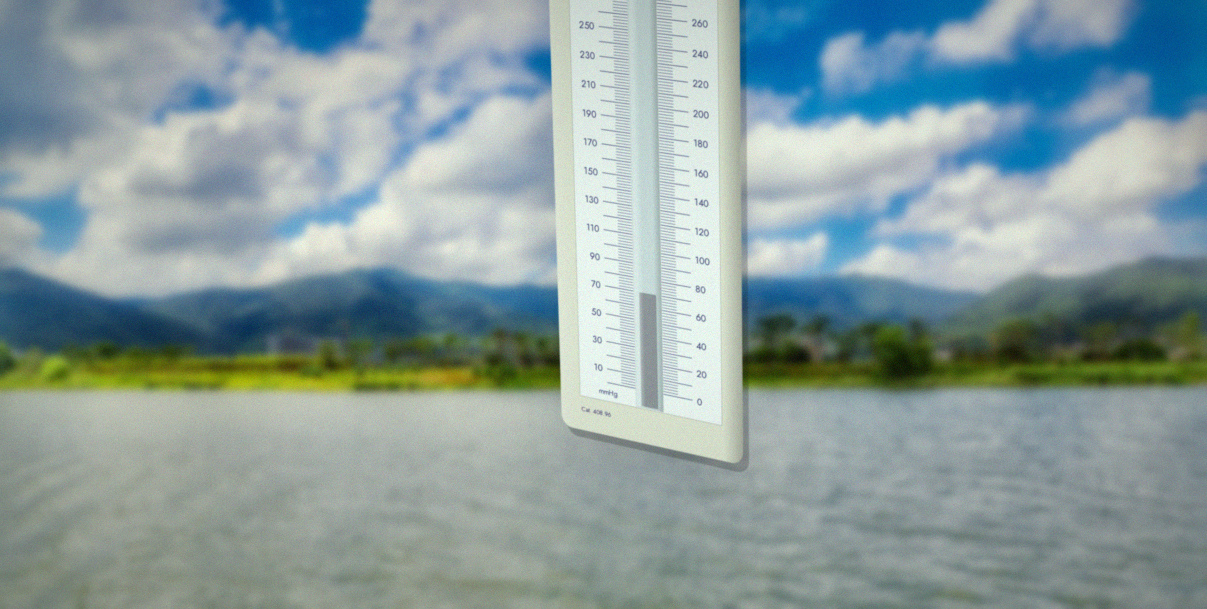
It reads 70; mmHg
